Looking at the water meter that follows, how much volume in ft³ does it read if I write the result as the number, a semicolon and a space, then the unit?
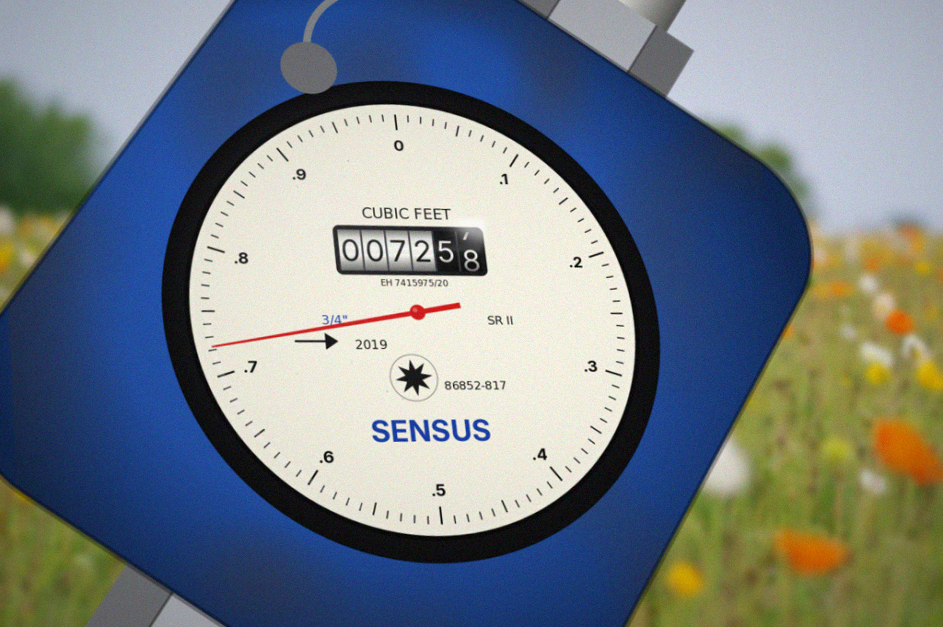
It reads 7257.72; ft³
